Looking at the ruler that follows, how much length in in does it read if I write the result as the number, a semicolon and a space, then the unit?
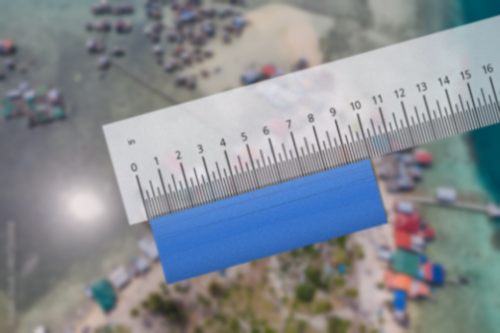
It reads 10; in
